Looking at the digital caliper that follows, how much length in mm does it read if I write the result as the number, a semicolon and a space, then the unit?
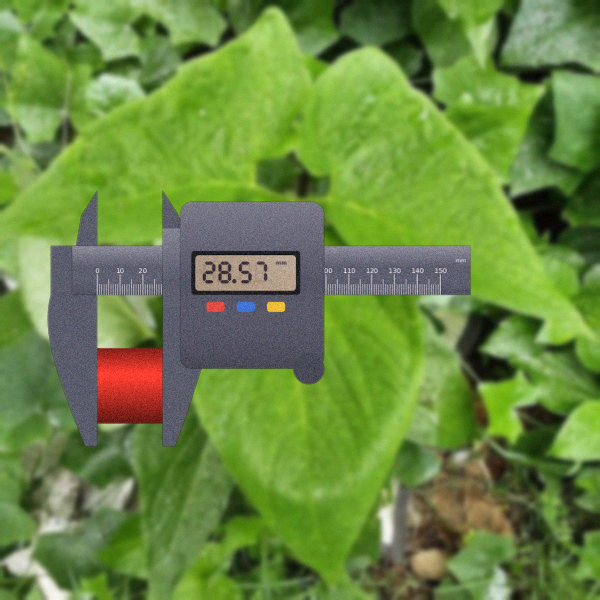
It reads 28.57; mm
